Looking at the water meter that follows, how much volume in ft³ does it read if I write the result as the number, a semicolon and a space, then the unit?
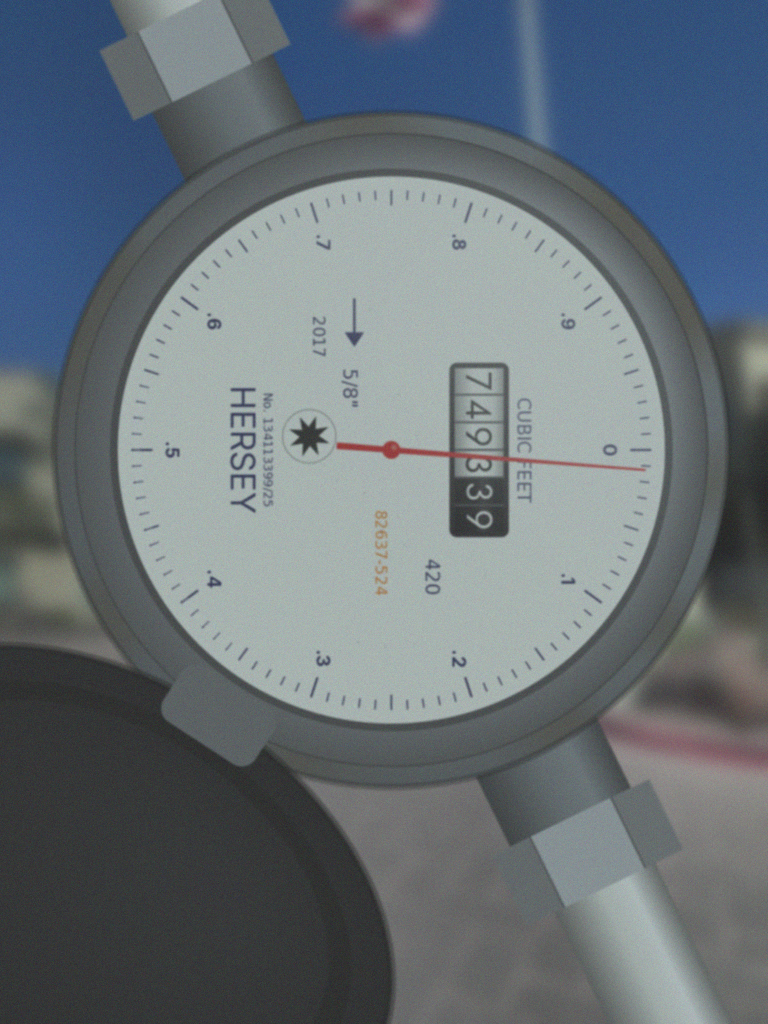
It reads 749339.01; ft³
